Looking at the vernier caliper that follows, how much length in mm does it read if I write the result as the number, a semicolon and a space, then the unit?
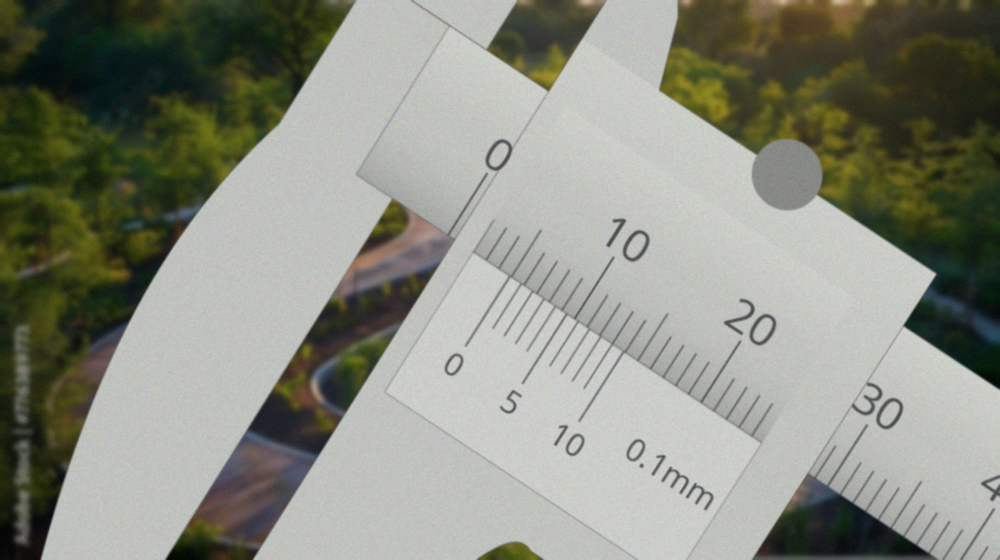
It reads 4.9; mm
